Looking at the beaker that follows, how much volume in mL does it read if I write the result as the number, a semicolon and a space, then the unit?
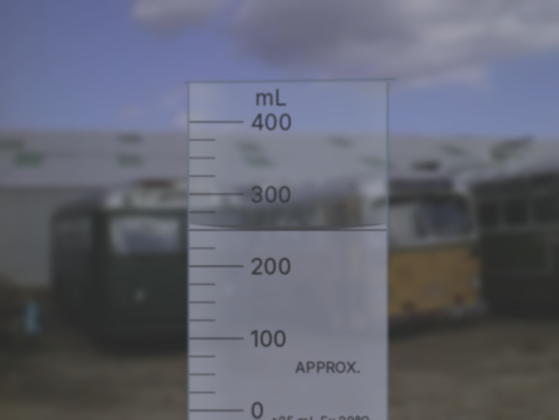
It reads 250; mL
